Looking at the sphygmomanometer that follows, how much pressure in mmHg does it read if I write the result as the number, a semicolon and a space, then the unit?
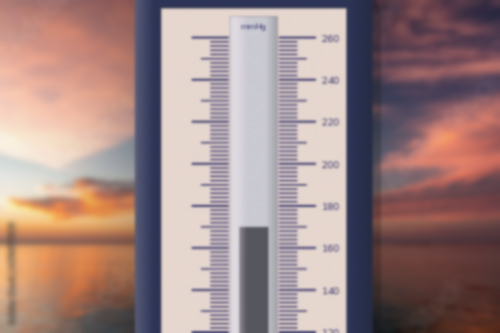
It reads 170; mmHg
